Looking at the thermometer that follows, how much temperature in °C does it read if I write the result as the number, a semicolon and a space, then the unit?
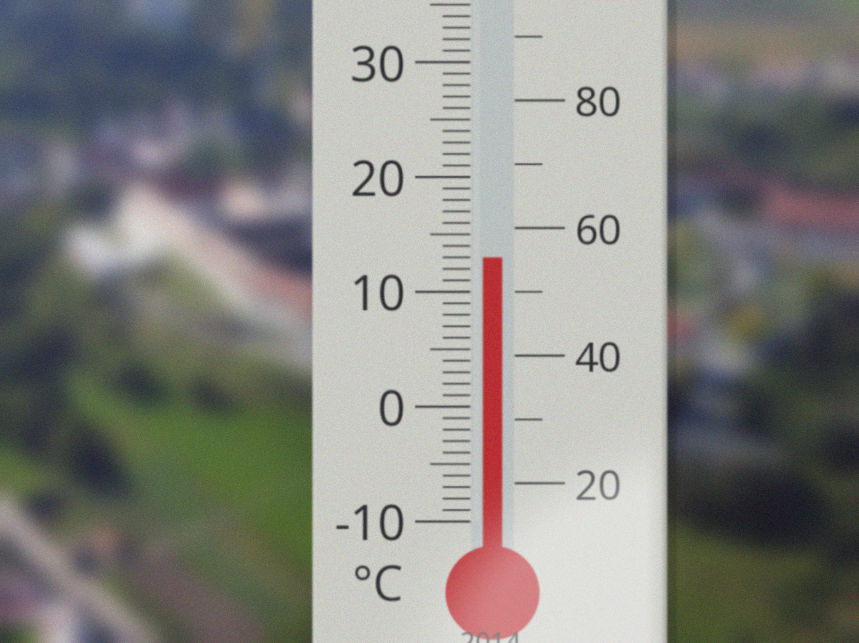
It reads 13; °C
